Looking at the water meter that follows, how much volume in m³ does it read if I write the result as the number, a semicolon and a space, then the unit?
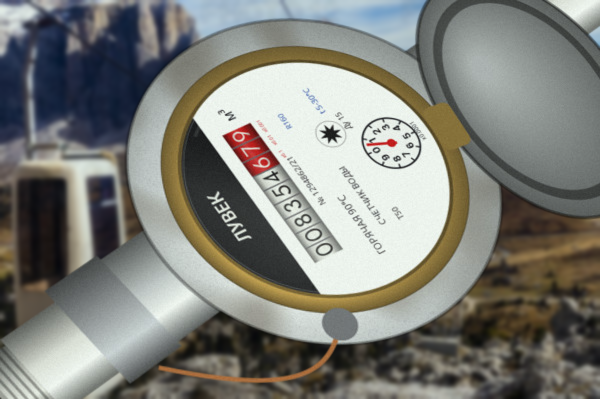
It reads 8354.6790; m³
